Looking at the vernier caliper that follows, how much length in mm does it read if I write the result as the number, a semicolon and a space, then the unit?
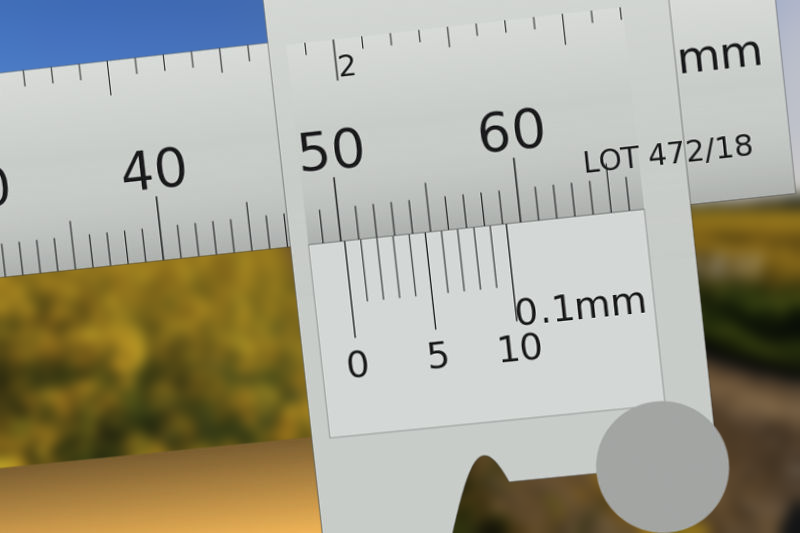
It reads 50.2; mm
